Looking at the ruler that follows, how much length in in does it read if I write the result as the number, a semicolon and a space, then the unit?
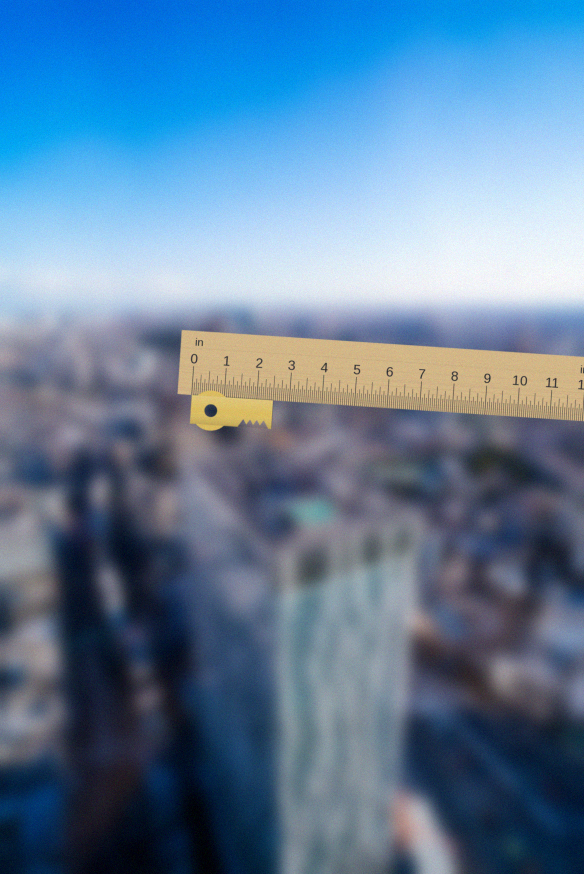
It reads 2.5; in
